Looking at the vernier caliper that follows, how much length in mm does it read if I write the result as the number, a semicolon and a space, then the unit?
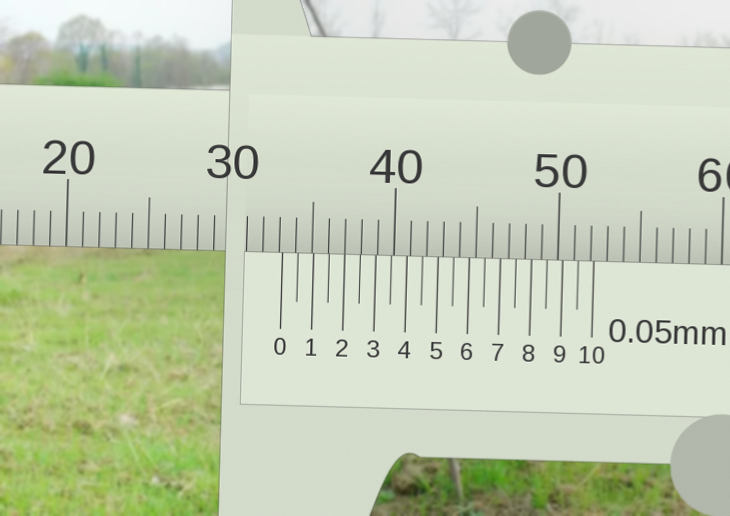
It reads 33.2; mm
